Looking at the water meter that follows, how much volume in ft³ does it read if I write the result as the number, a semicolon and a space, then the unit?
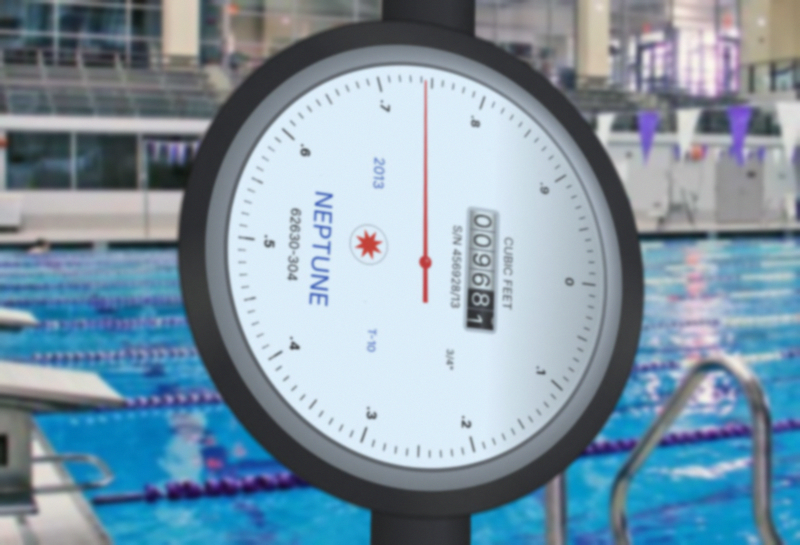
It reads 9680.74; ft³
